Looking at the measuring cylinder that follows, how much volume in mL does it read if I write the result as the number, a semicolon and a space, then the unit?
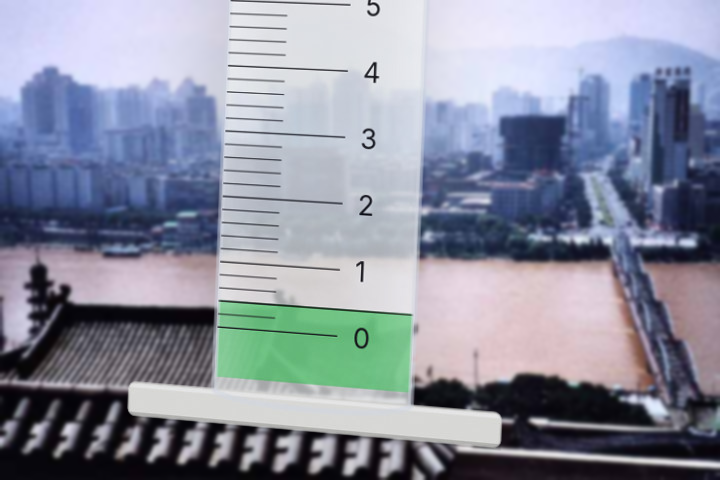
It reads 0.4; mL
